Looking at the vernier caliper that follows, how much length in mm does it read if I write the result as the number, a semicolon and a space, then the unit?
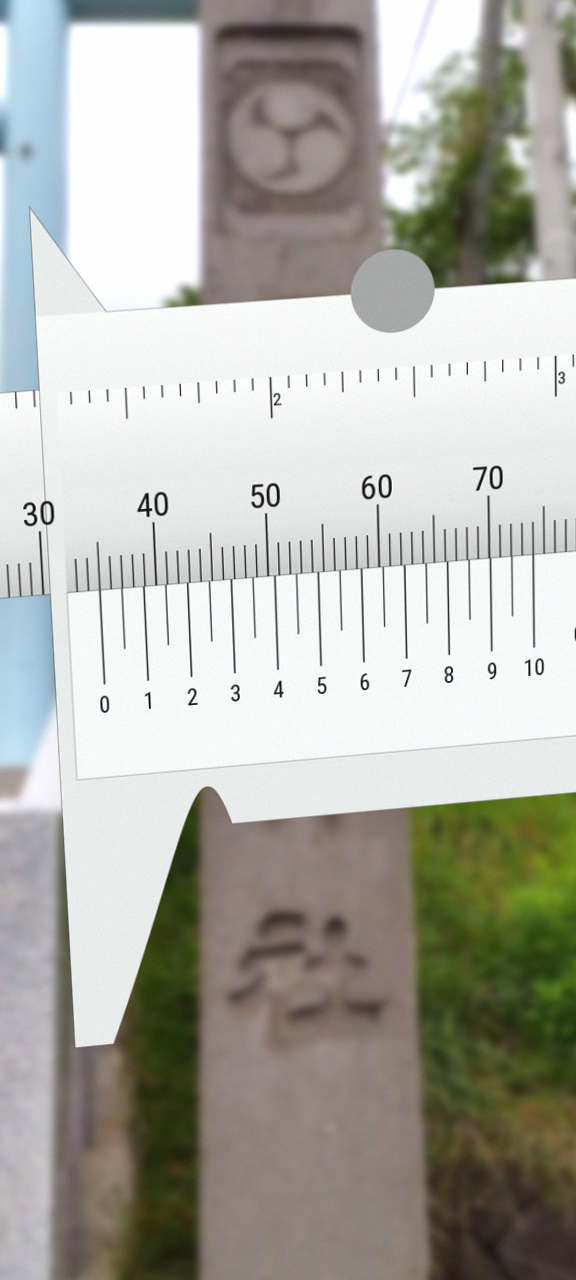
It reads 35.0; mm
